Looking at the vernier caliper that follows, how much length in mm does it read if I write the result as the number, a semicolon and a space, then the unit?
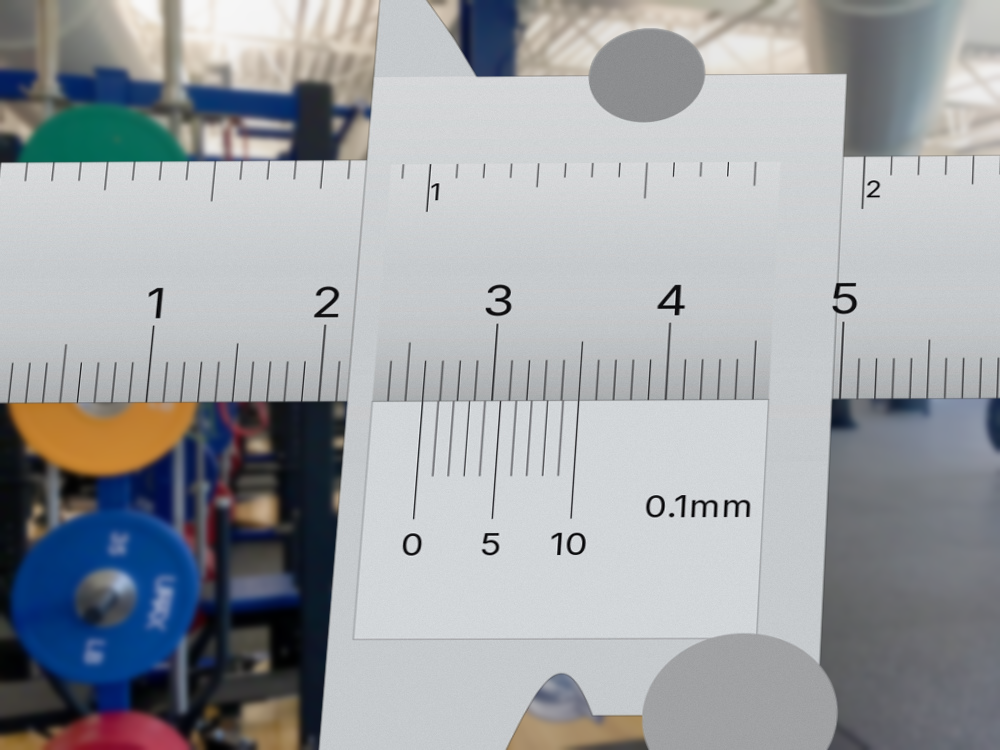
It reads 26.0; mm
